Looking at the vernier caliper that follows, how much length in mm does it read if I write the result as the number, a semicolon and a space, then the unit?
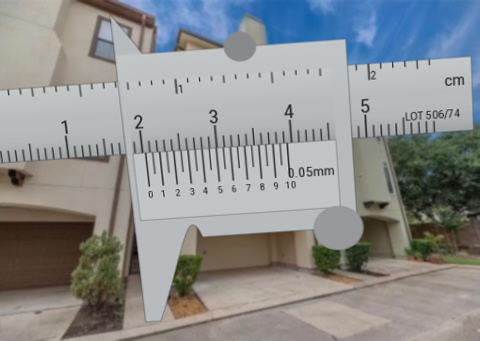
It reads 20.4; mm
